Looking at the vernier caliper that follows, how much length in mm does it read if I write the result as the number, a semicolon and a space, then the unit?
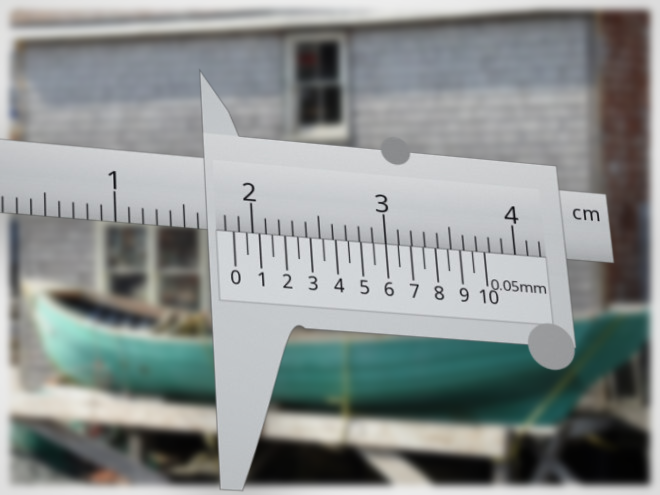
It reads 18.6; mm
